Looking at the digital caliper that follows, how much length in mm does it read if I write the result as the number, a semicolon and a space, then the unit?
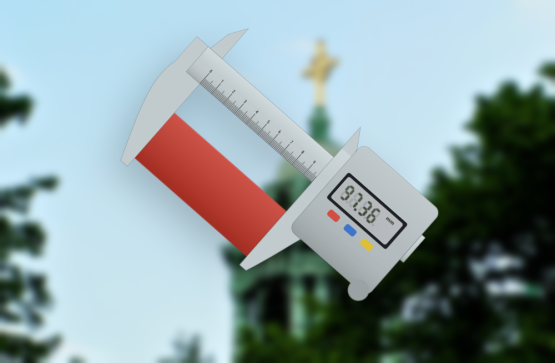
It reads 97.36; mm
